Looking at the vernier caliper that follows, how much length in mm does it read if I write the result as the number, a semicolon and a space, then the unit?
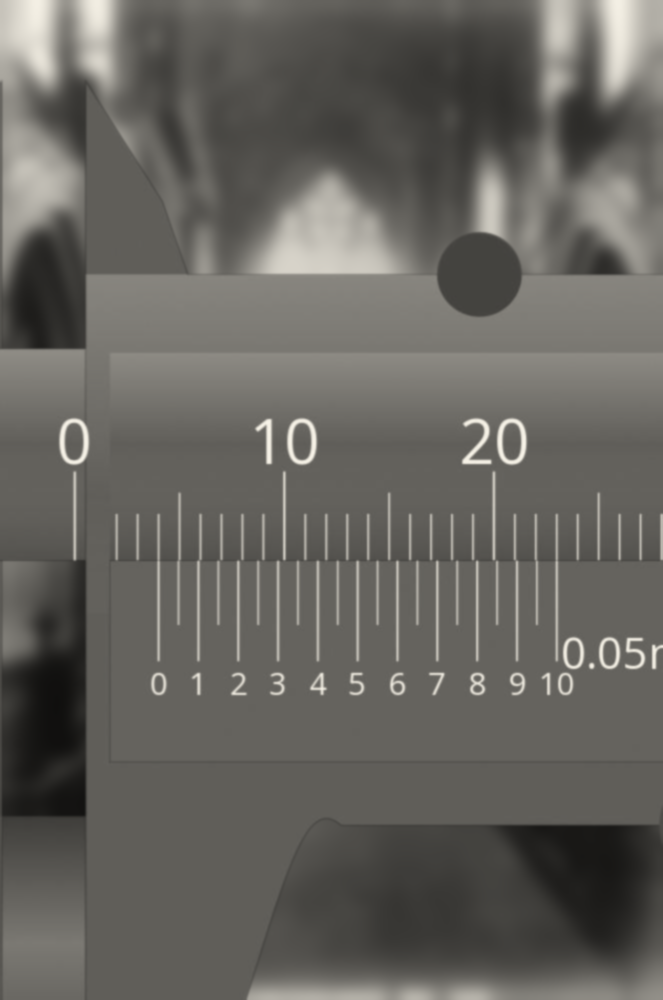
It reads 4.0; mm
